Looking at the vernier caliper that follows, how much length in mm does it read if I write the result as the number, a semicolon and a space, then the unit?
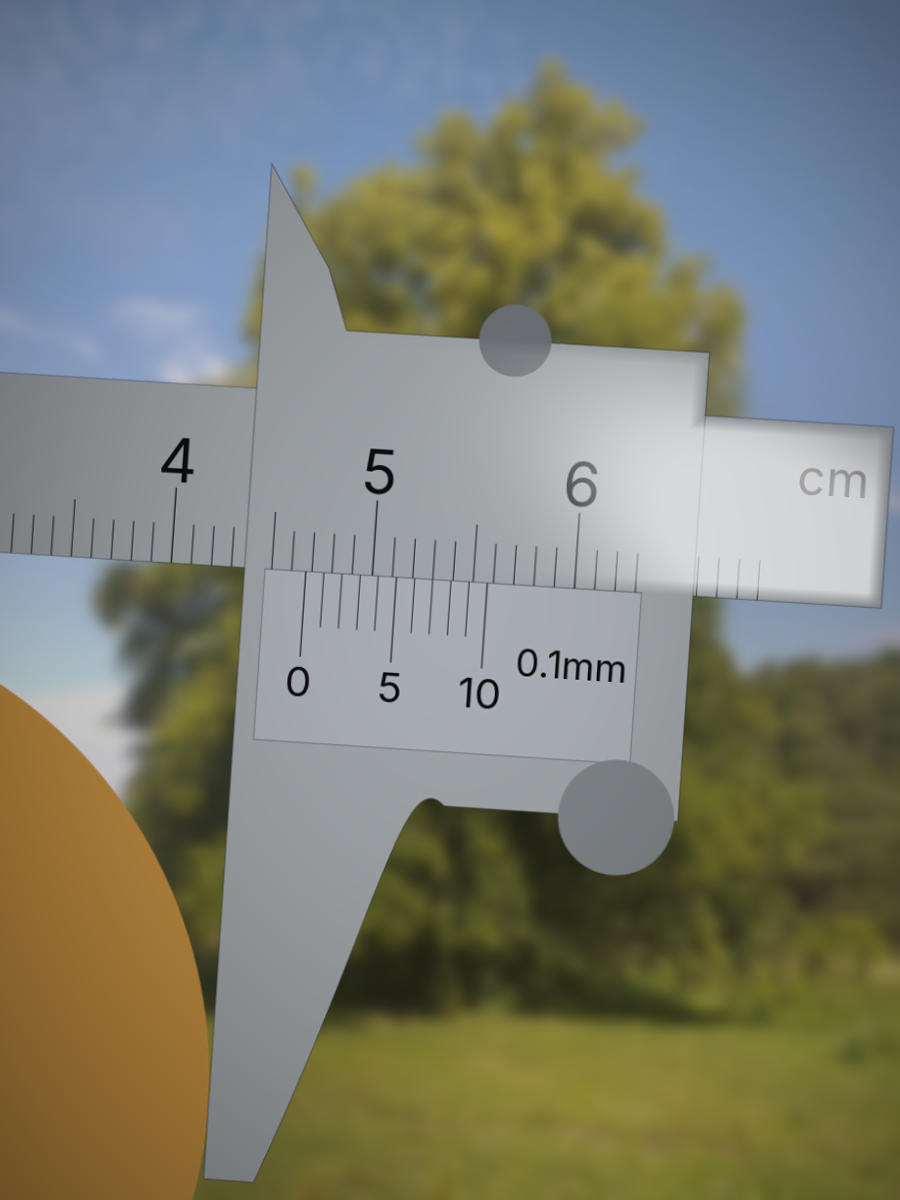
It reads 46.7; mm
